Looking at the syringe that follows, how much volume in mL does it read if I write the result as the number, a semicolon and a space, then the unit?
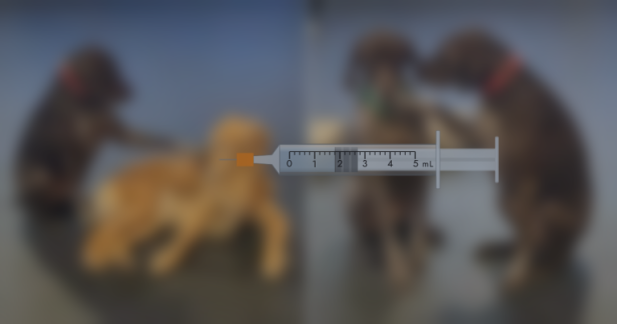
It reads 1.8; mL
